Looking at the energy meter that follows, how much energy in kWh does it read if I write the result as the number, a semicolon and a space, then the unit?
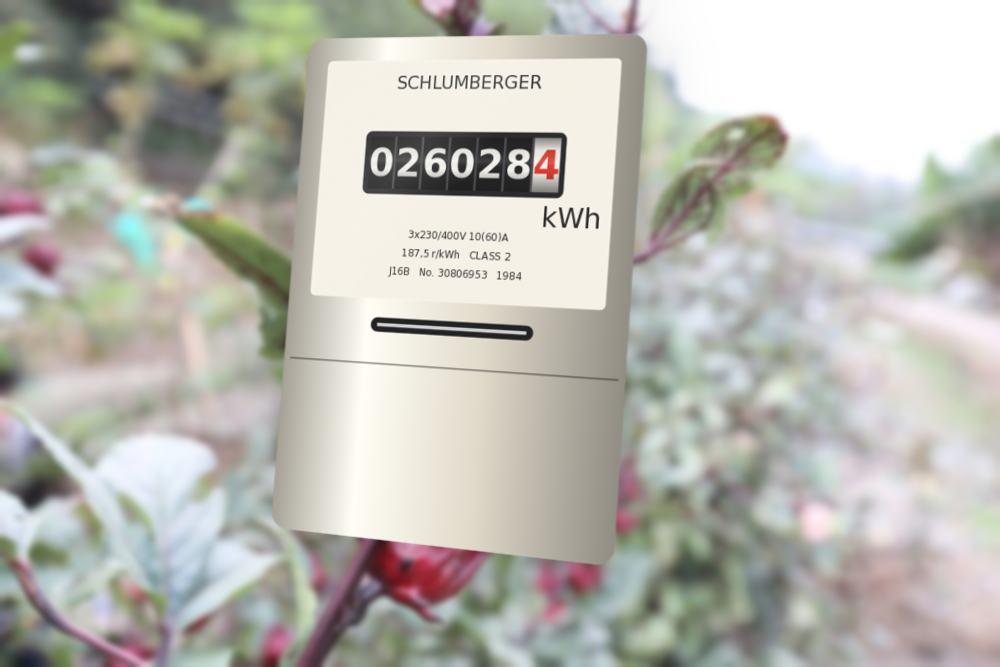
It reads 26028.4; kWh
